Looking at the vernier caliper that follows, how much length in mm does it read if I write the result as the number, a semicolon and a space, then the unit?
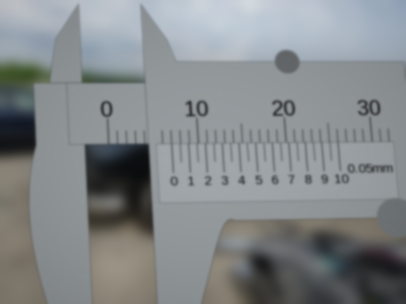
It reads 7.0; mm
